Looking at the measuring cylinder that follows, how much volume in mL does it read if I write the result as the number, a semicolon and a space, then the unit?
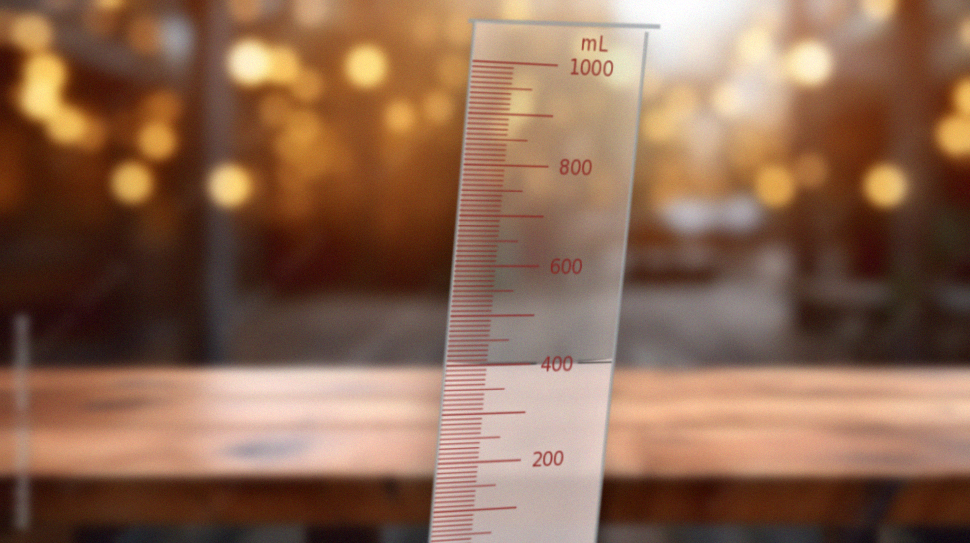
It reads 400; mL
